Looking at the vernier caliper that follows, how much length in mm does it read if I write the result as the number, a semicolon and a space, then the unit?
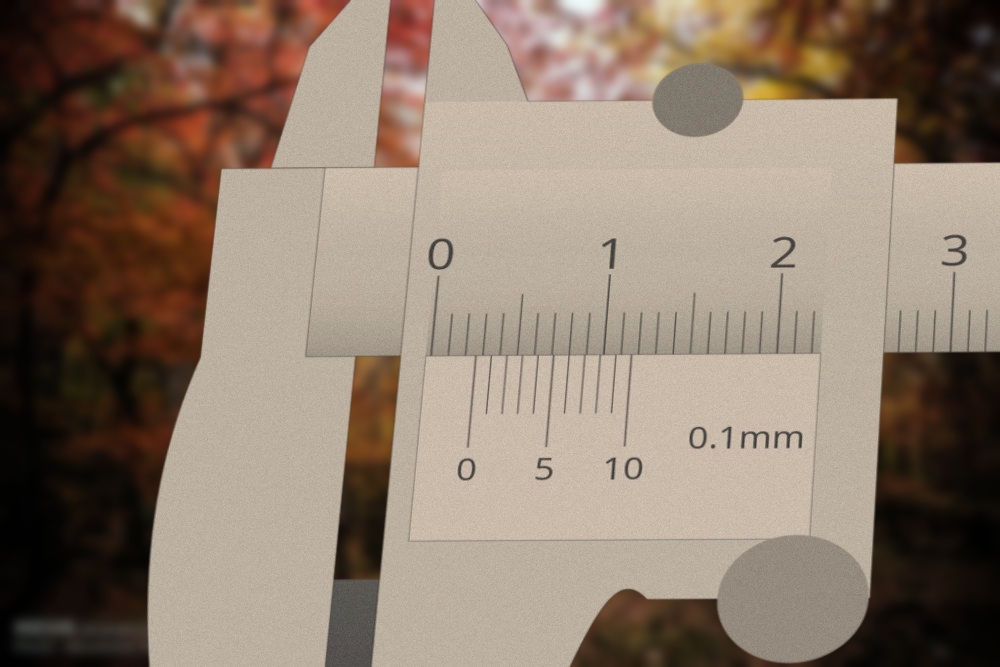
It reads 2.6; mm
